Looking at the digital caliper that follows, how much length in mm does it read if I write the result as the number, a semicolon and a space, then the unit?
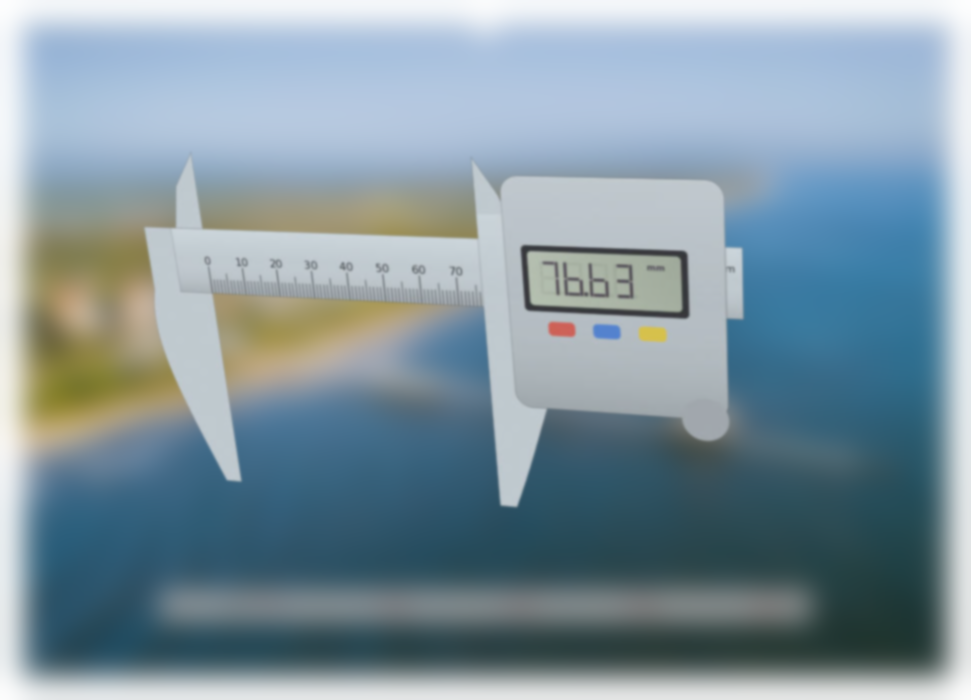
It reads 76.63; mm
